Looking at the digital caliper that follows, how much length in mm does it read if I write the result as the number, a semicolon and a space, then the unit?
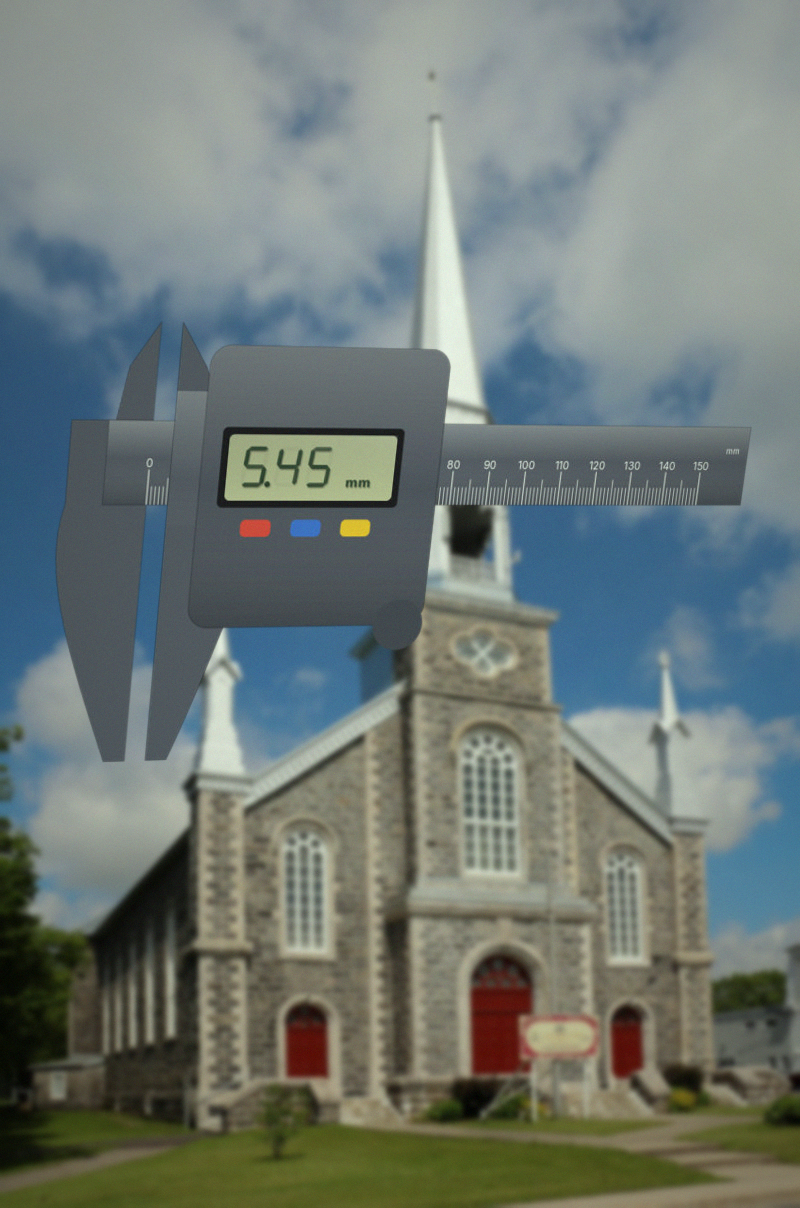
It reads 5.45; mm
